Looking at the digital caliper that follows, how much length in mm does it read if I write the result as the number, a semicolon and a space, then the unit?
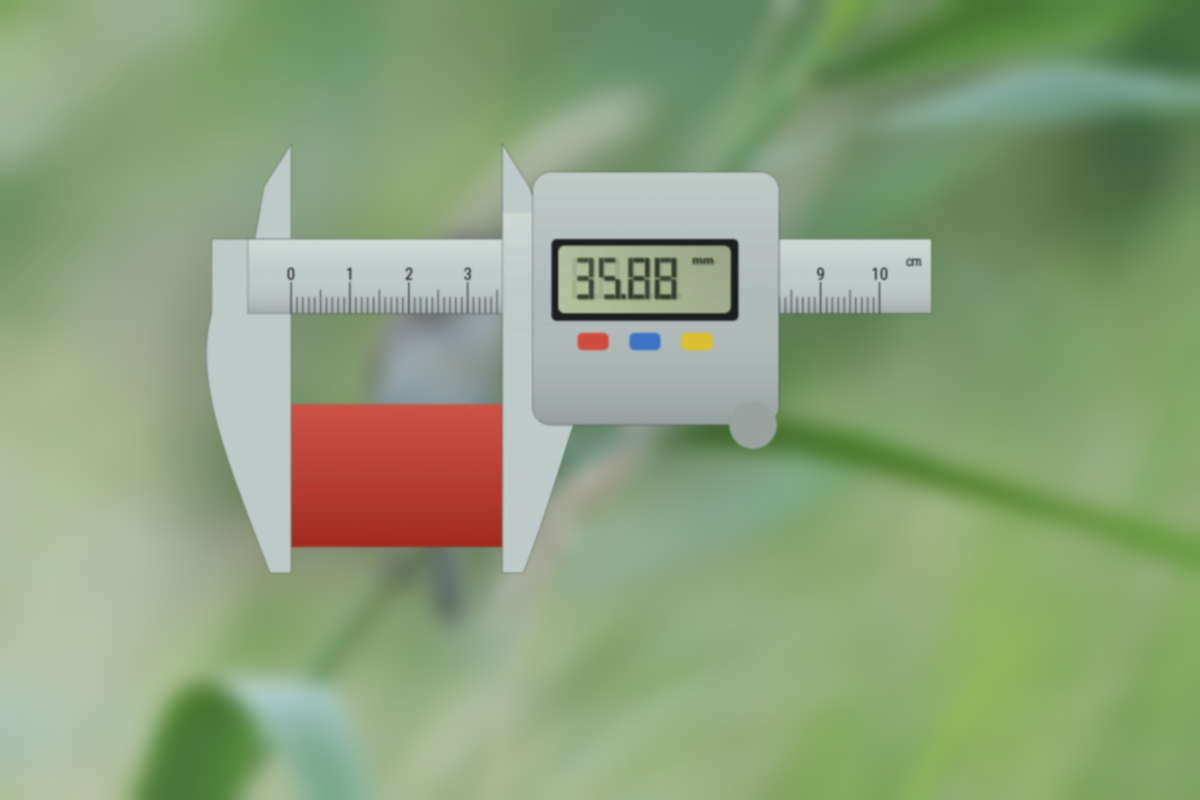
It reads 35.88; mm
